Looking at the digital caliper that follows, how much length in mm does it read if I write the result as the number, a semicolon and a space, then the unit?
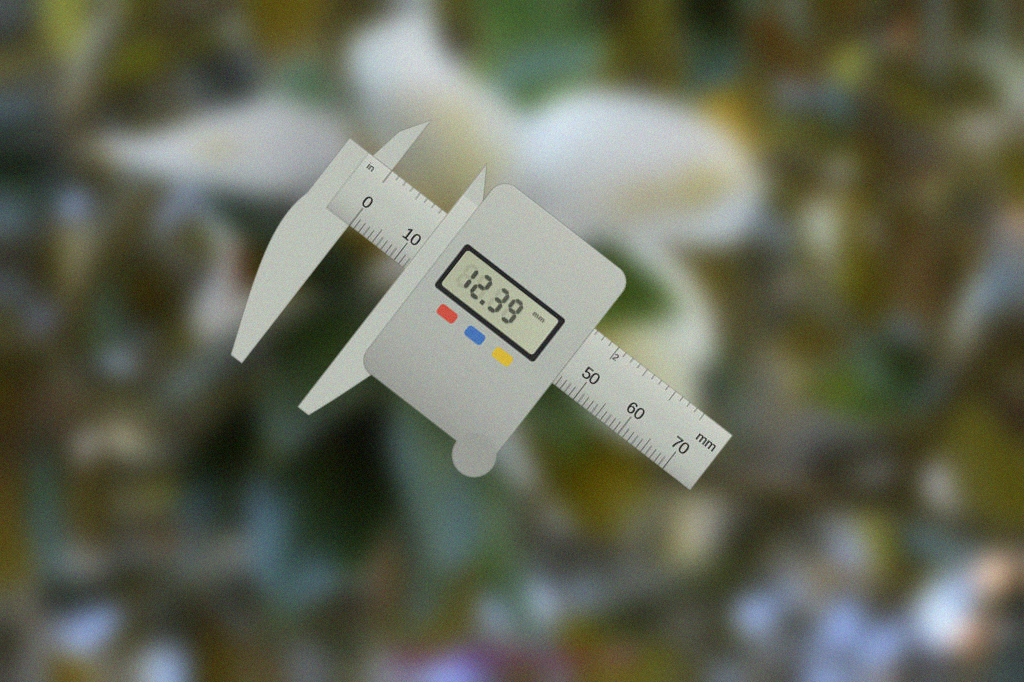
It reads 12.39; mm
